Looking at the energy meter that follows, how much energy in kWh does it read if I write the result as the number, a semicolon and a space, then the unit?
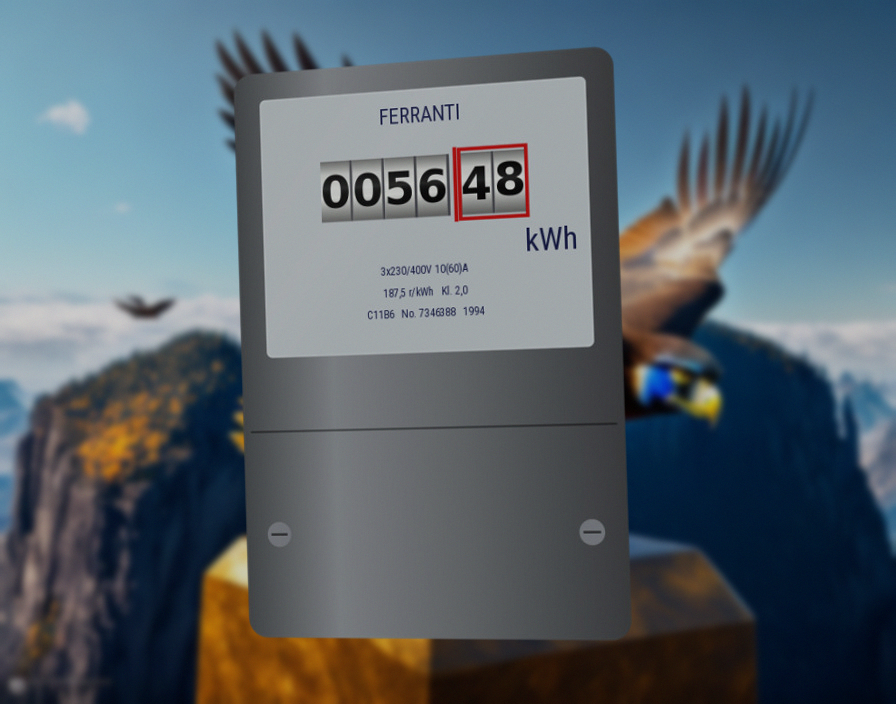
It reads 56.48; kWh
